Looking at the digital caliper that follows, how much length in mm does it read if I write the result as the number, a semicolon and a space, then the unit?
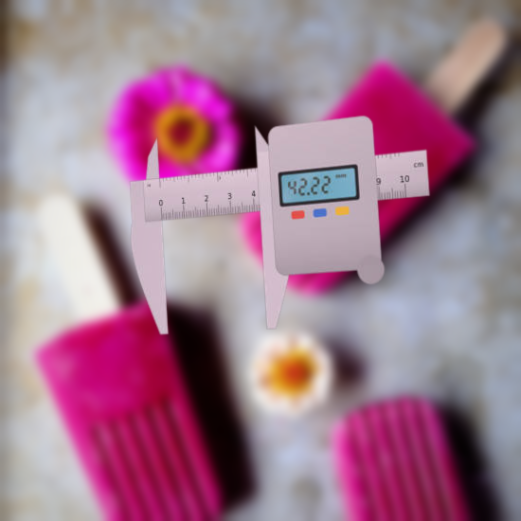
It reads 42.22; mm
